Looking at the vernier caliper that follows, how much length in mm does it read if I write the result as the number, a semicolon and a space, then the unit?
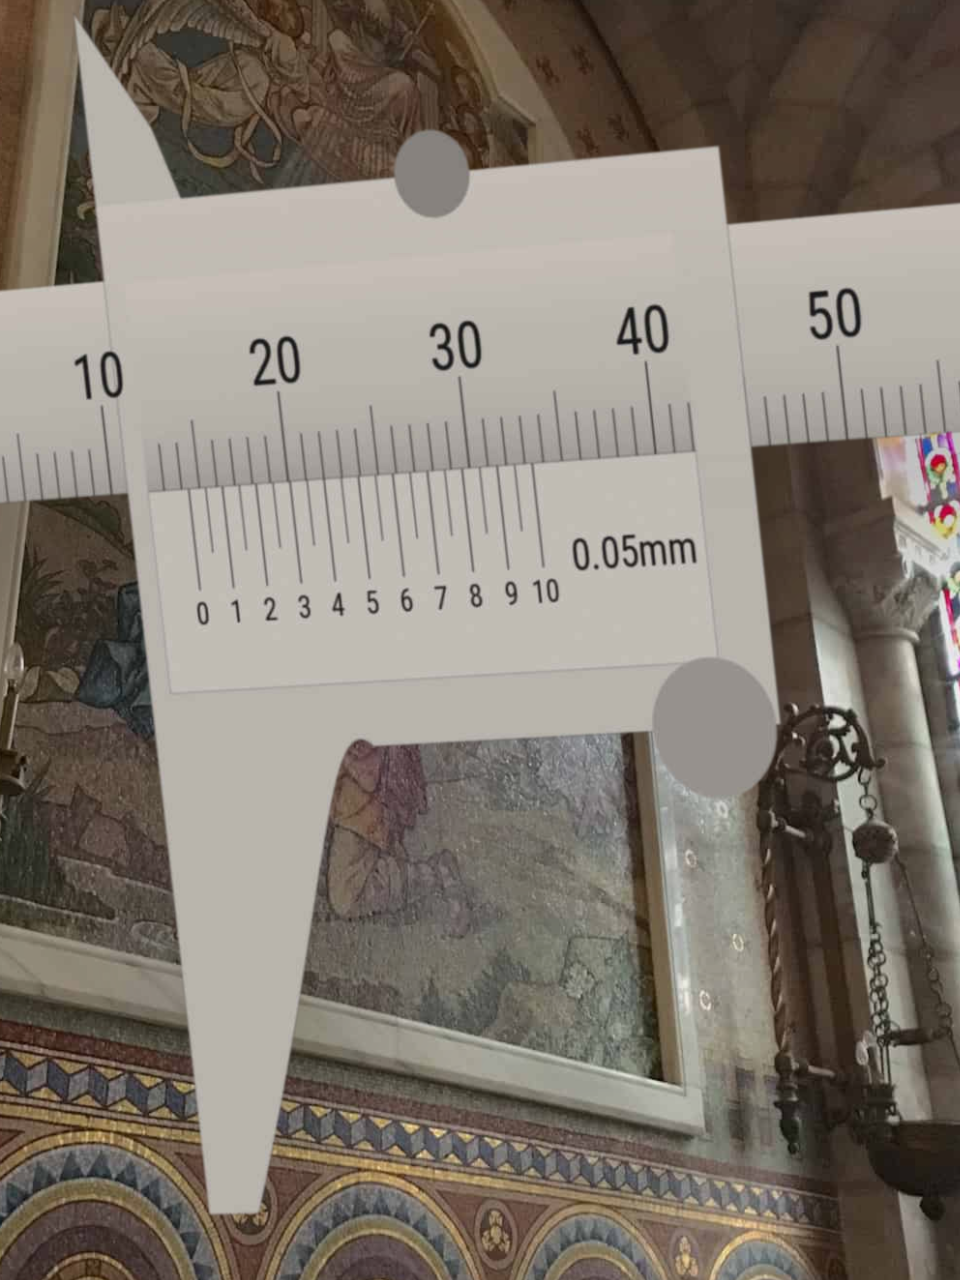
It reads 14.4; mm
